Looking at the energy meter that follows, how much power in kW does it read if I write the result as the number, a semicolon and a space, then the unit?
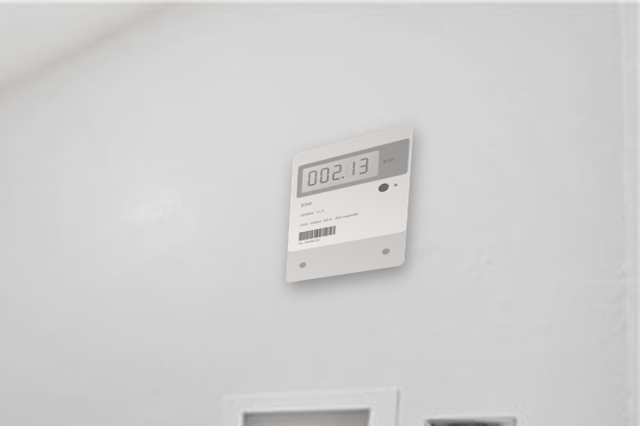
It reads 2.13; kW
